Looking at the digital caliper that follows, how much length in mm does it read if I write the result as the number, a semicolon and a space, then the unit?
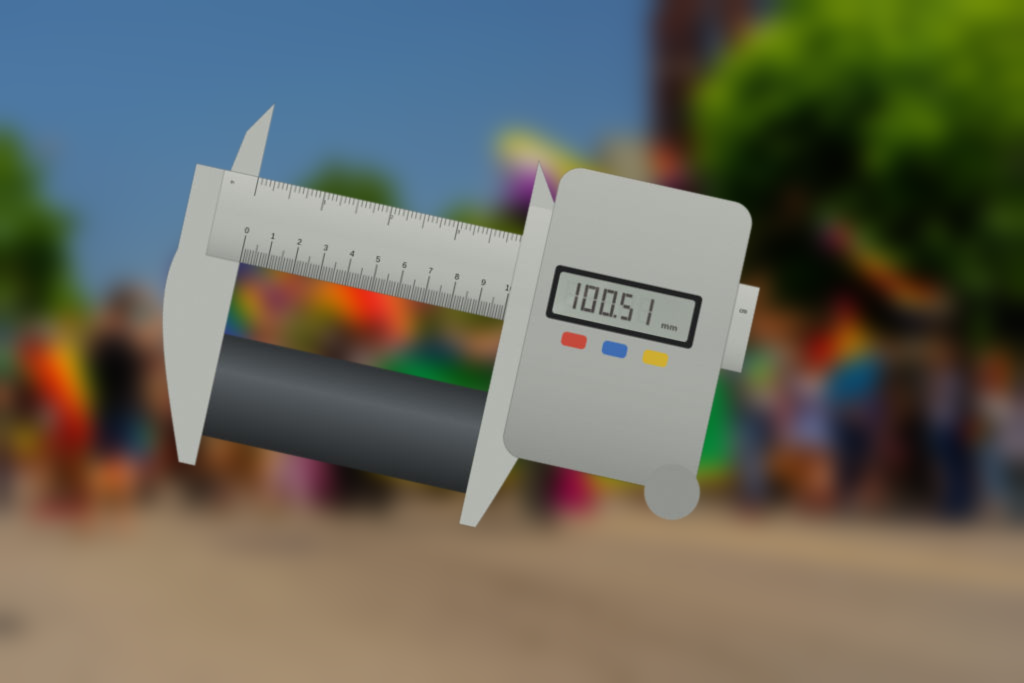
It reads 100.51; mm
